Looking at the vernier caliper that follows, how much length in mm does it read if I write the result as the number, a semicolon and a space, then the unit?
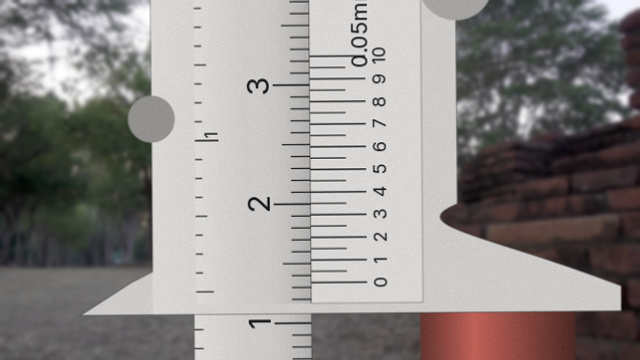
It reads 13.4; mm
